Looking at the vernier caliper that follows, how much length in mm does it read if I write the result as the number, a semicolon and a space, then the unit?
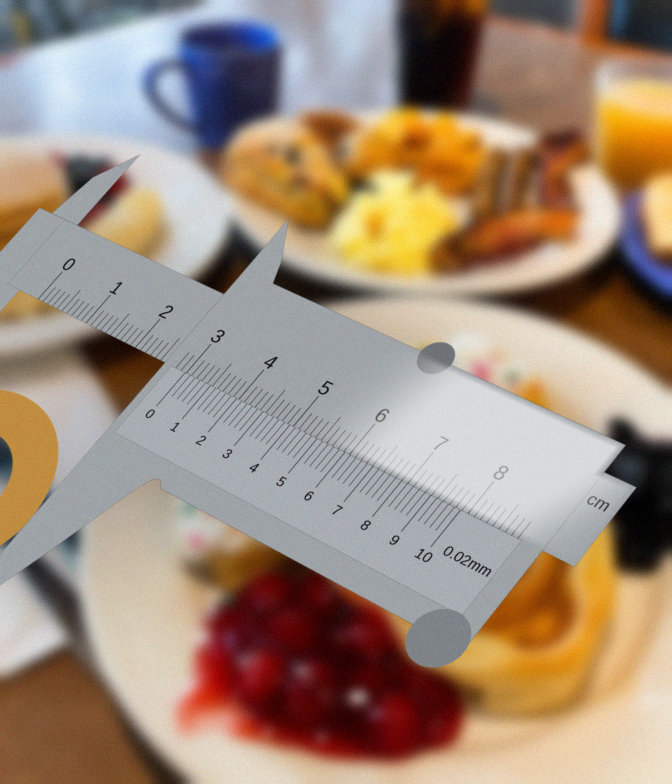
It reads 29.8; mm
